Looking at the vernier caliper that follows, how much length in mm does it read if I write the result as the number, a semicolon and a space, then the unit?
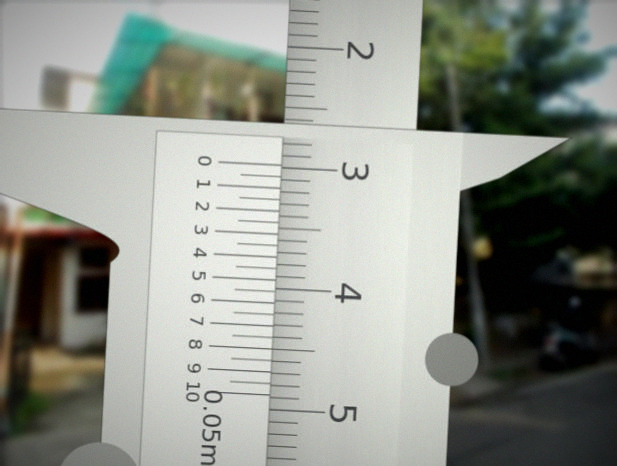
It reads 29.8; mm
